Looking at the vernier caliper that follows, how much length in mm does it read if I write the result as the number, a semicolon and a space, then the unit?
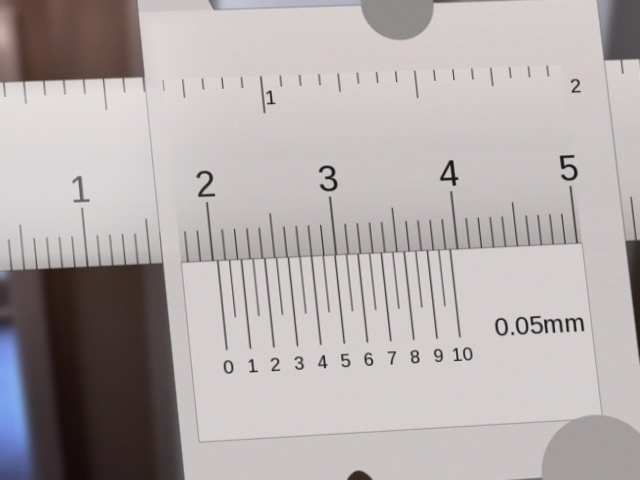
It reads 20.4; mm
